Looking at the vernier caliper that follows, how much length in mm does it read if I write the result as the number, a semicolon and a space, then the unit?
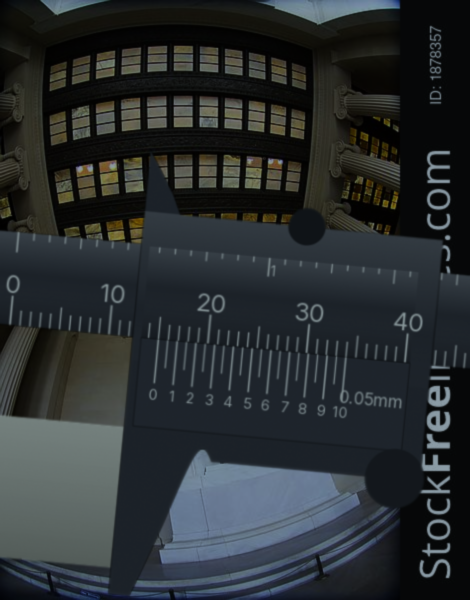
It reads 15.0; mm
